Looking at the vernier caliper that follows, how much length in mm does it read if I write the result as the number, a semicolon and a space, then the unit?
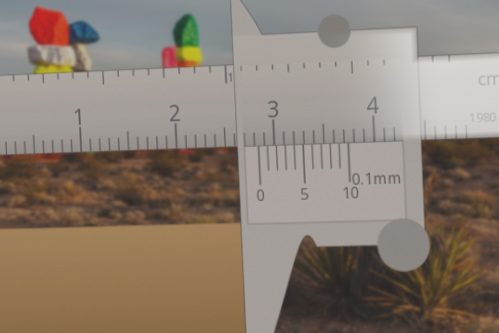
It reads 28.4; mm
